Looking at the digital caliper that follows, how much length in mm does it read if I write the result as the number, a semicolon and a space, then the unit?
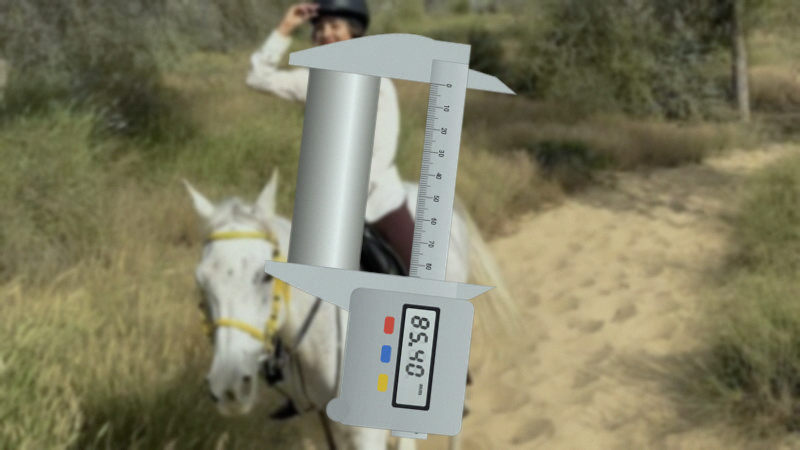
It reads 85.40; mm
